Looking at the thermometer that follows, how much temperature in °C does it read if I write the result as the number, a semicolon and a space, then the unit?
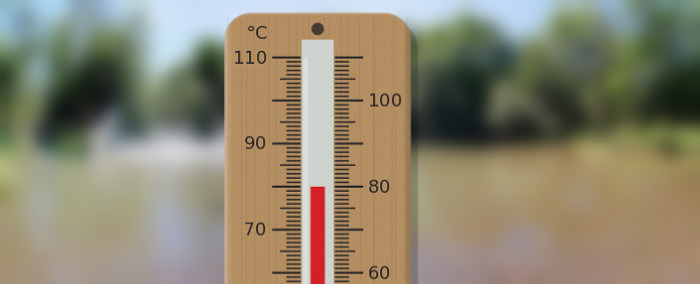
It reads 80; °C
